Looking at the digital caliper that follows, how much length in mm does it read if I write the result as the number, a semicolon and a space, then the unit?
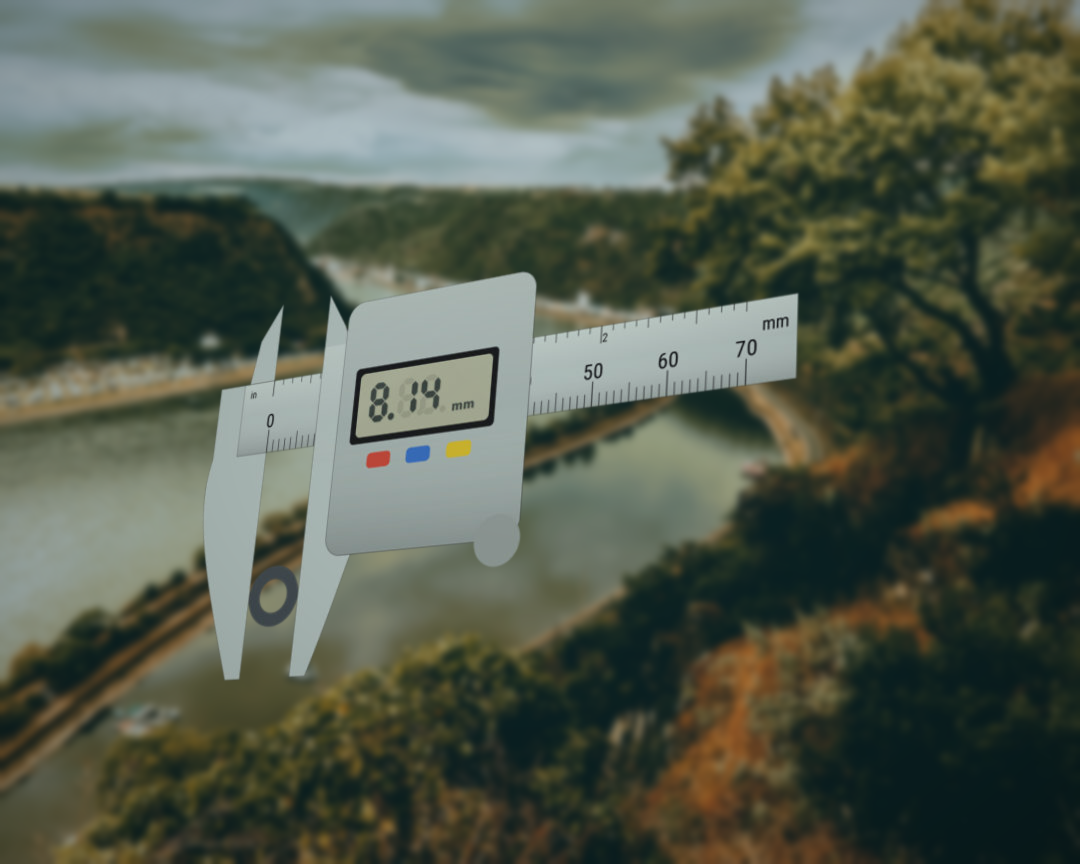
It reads 8.14; mm
